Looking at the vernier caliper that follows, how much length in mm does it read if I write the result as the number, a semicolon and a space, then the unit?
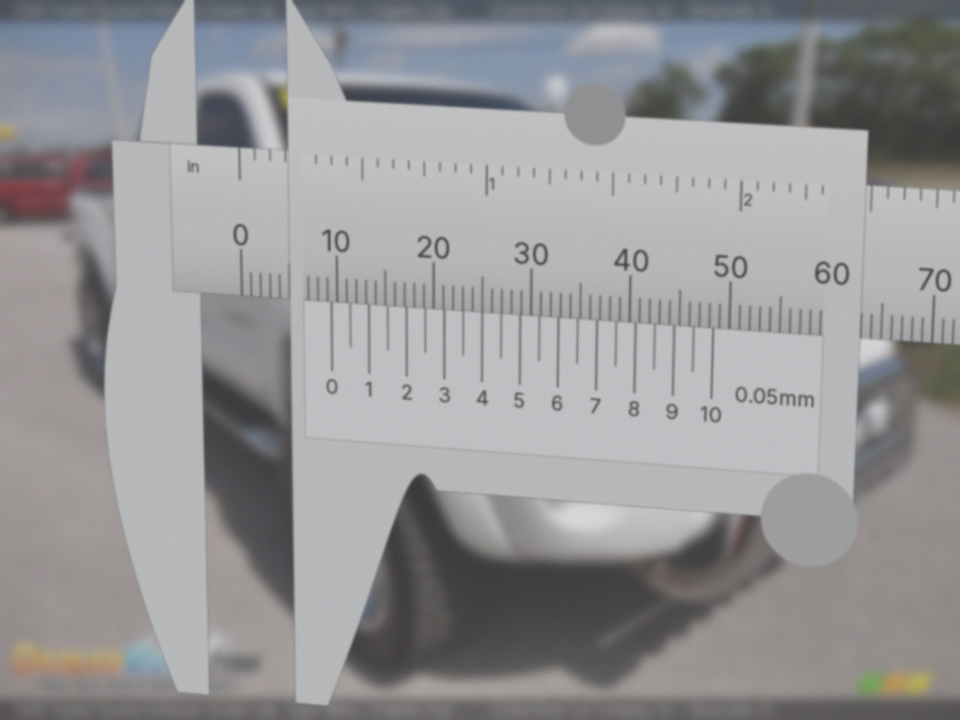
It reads 9.4; mm
